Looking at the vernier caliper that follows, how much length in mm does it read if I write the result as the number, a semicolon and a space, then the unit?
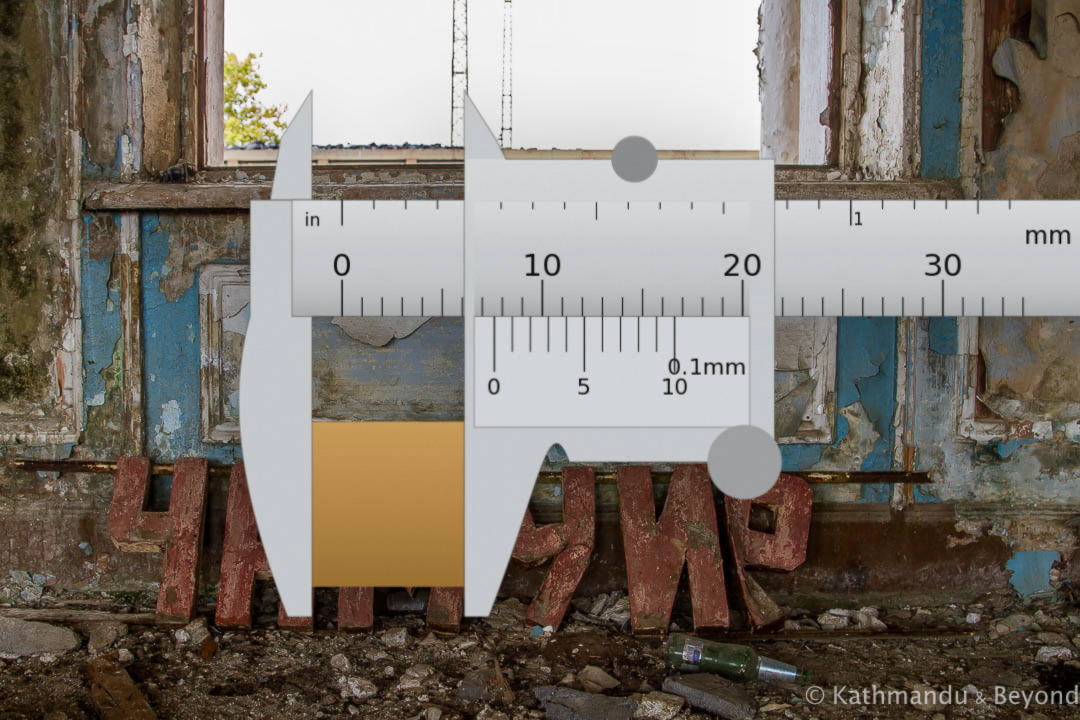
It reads 7.6; mm
